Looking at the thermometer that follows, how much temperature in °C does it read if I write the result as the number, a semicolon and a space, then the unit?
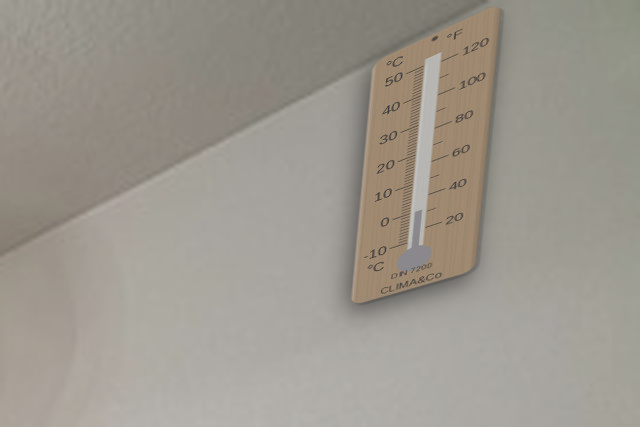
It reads 0; °C
